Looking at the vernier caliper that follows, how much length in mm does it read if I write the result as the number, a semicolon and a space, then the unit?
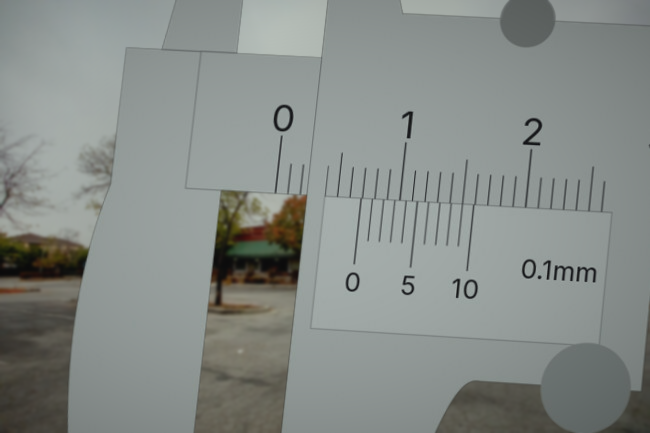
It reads 6.9; mm
